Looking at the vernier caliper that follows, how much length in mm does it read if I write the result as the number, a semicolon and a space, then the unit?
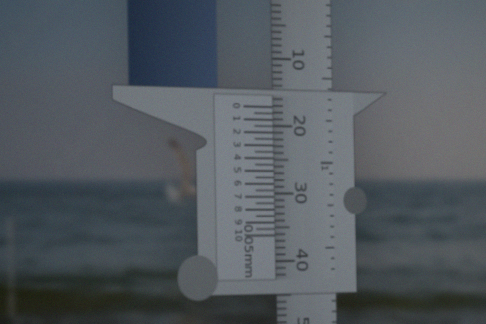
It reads 17.2; mm
